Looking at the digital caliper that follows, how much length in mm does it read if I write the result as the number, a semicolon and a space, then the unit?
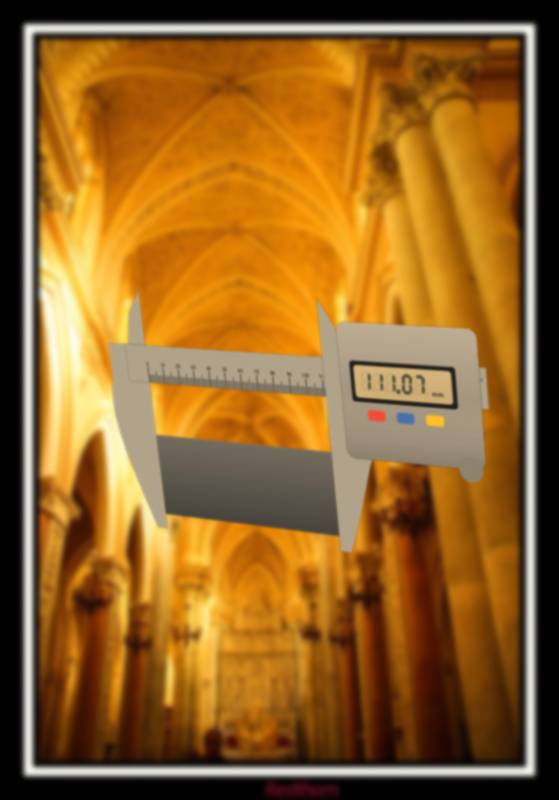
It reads 111.07; mm
